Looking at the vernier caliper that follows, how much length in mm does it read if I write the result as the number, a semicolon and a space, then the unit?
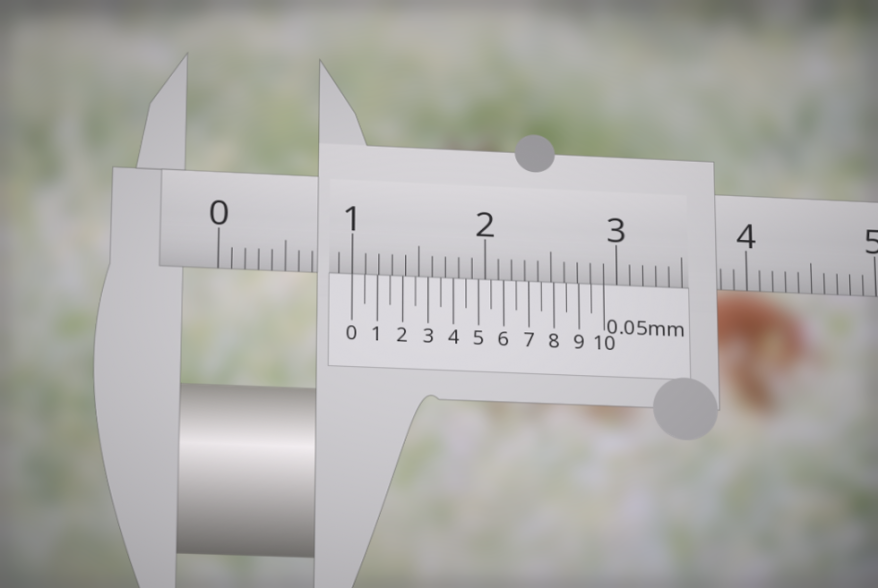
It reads 10.0; mm
